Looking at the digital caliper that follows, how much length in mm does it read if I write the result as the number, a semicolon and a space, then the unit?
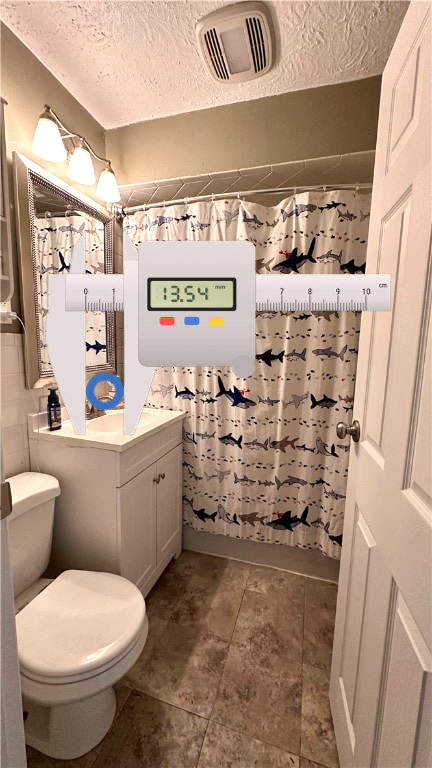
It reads 13.54; mm
